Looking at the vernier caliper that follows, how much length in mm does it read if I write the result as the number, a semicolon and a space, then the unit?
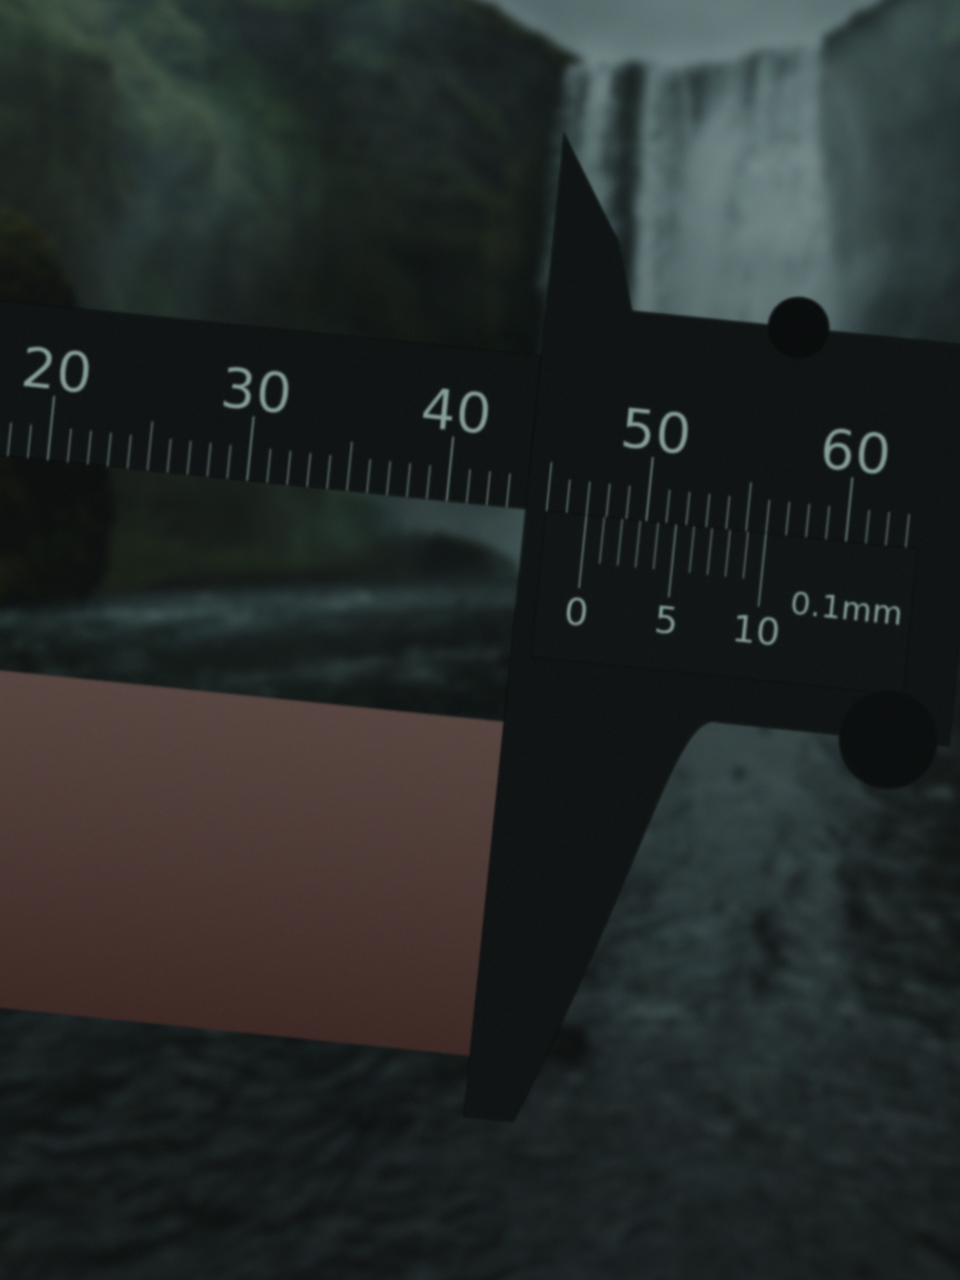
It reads 47.0; mm
